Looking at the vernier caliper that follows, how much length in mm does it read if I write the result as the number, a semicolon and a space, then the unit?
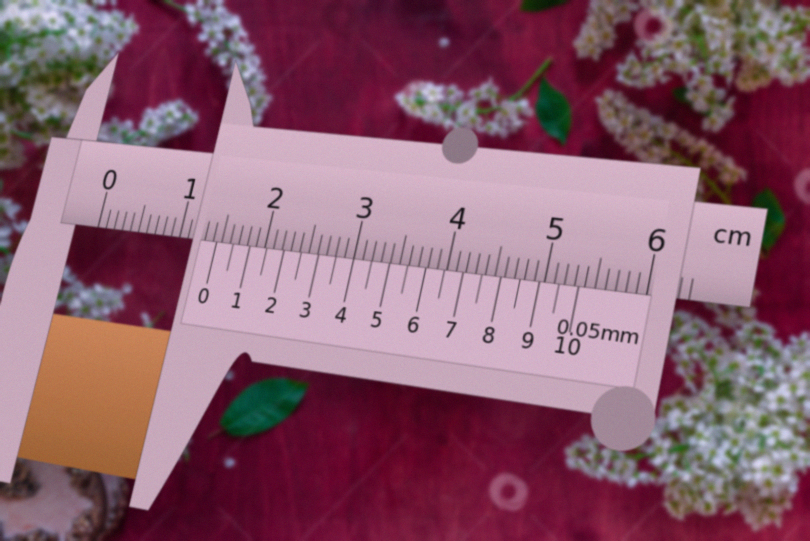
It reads 14.4; mm
